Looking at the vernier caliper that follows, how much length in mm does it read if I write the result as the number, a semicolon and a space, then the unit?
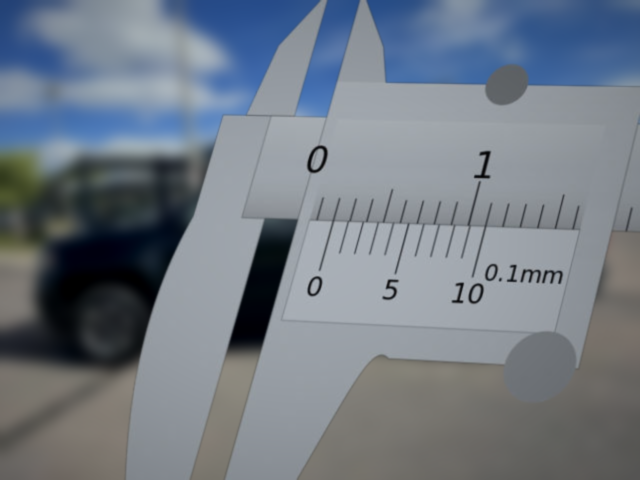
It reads 2.0; mm
